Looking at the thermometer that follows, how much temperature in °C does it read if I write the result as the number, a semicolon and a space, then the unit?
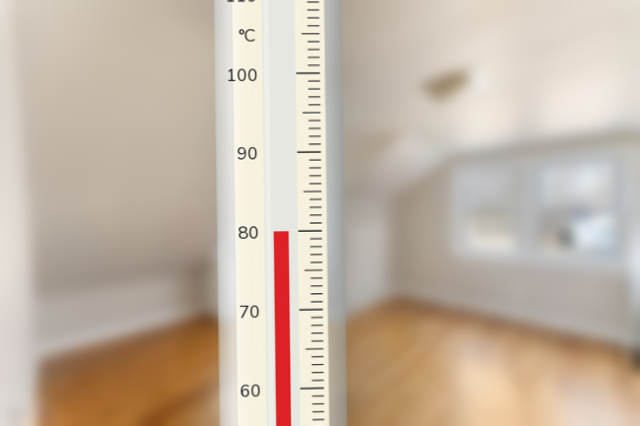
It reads 80; °C
